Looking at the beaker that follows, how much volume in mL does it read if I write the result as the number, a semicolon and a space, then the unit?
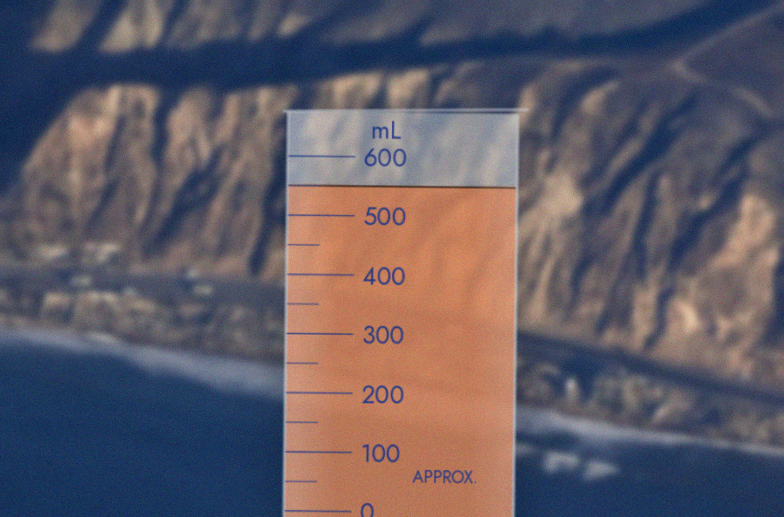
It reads 550; mL
